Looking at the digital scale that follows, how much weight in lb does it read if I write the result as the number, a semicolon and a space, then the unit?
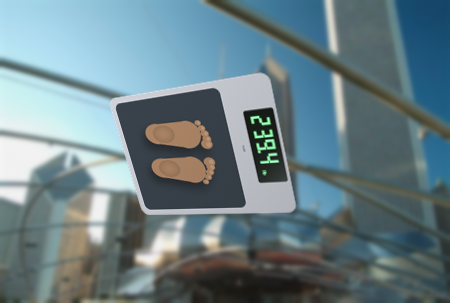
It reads 239.4; lb
